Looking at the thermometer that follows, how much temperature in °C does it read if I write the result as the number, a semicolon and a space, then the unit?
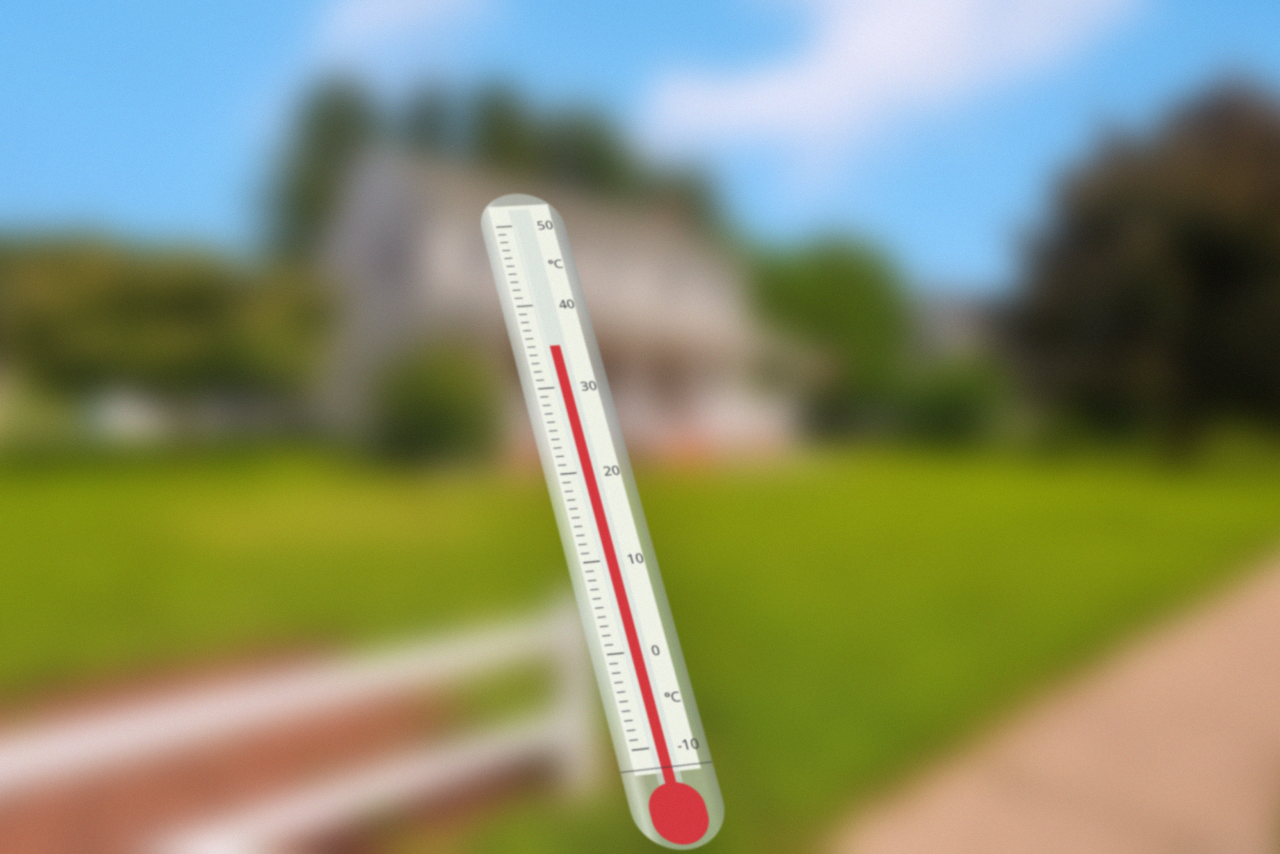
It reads 35; °C
